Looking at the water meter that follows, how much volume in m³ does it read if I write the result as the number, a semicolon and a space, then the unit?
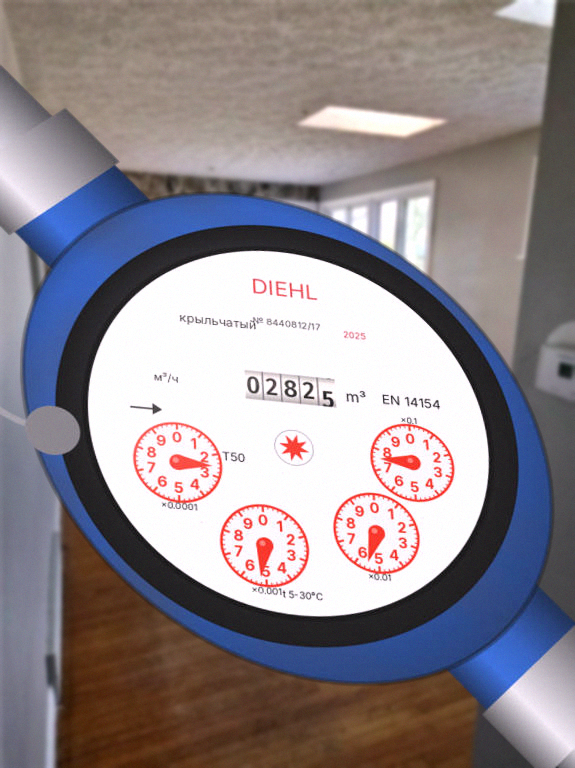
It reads 2824.7552; m³
